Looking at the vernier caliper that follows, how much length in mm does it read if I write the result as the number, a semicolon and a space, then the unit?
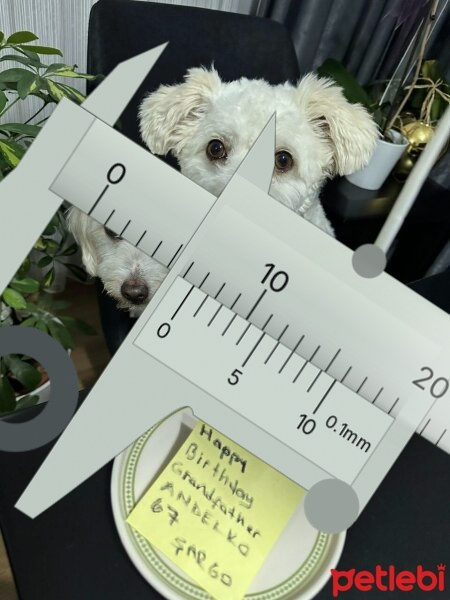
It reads 6.7; mm
